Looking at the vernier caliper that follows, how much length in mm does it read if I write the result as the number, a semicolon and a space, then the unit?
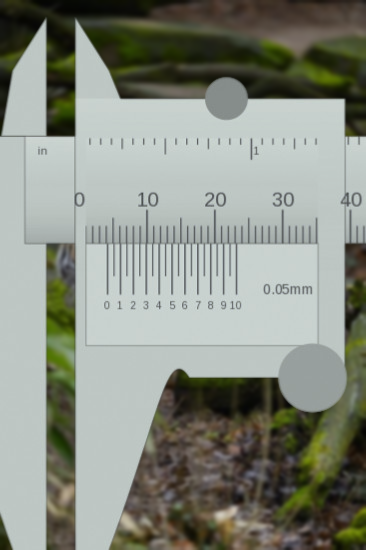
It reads 4.2; mm
